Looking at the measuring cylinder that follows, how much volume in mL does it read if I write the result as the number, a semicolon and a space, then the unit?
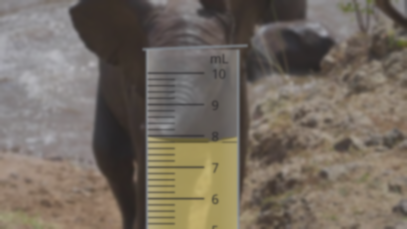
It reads 7.8; mL
